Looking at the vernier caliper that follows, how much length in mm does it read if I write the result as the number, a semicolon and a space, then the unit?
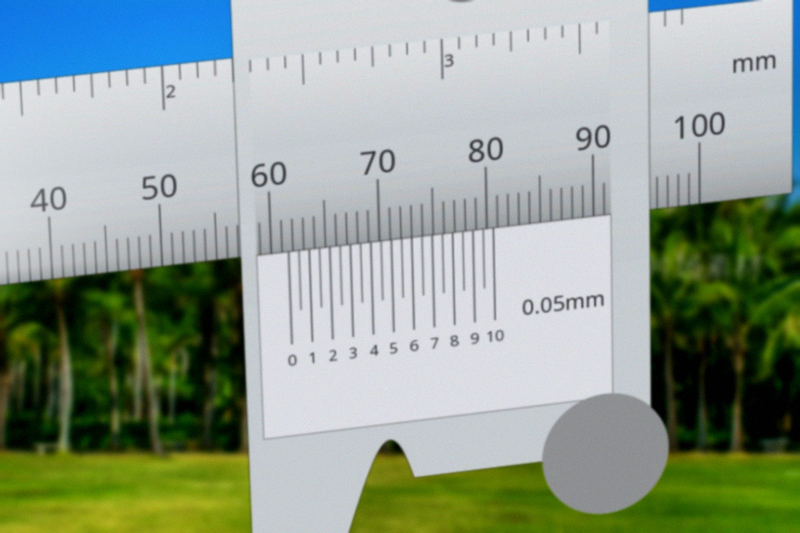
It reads 61.6; mm
